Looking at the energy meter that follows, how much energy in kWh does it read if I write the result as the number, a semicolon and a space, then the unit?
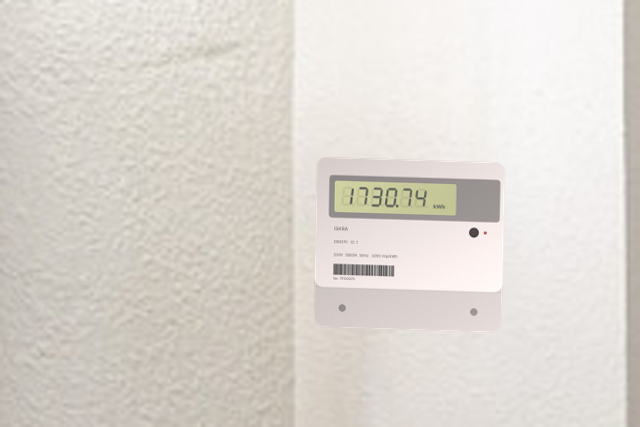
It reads 1730.74; kWh
